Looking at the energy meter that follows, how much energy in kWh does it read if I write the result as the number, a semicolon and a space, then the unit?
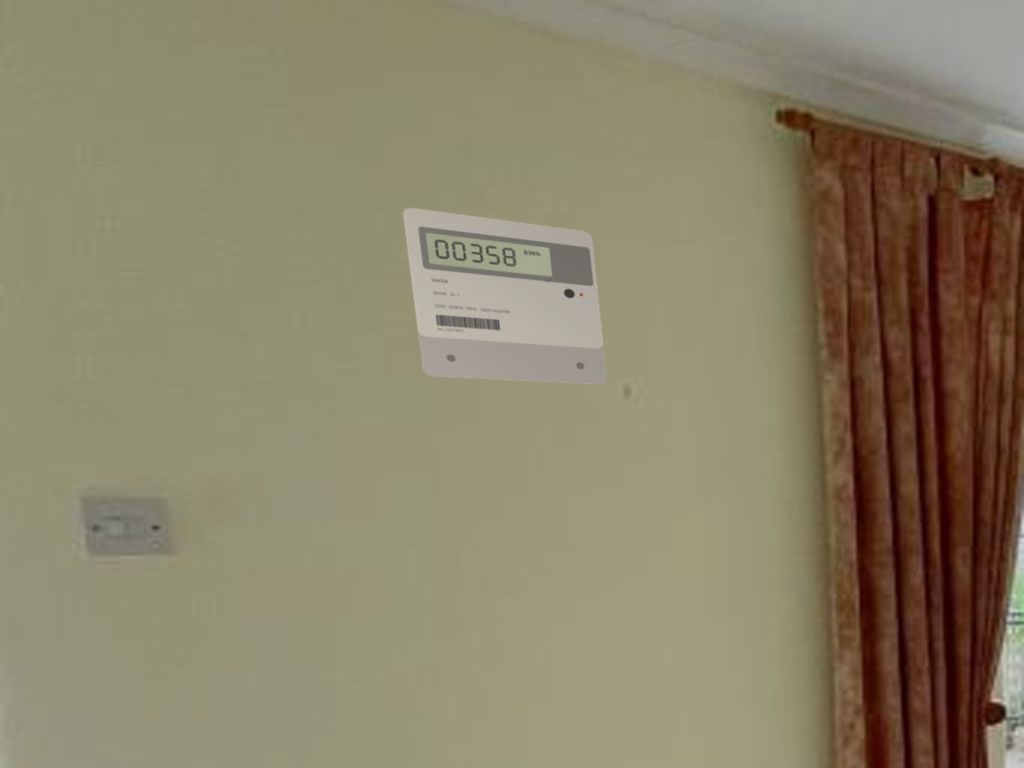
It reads 358; kWh
